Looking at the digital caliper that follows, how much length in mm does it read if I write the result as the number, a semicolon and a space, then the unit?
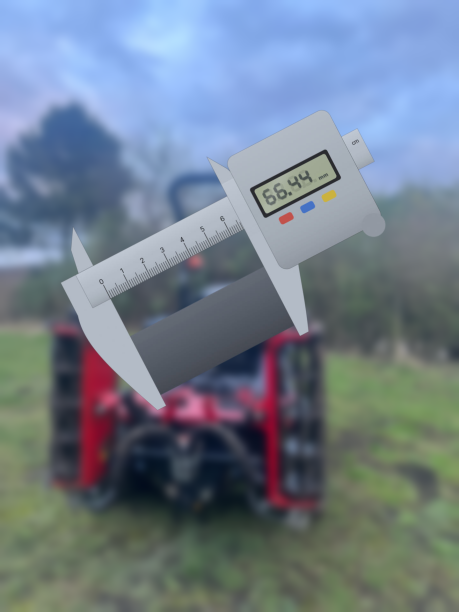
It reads 66.44; mm
